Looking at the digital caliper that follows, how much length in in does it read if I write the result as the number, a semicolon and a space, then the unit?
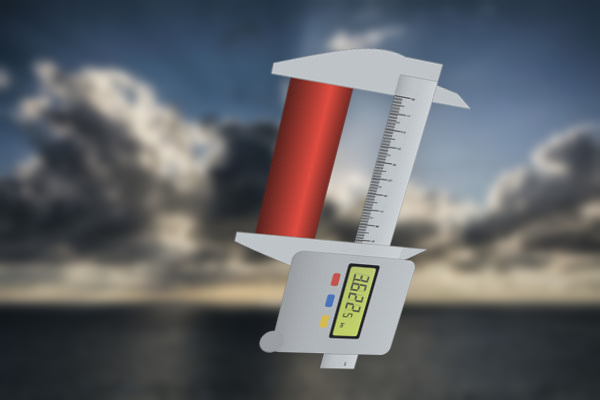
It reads 3.6225; in
